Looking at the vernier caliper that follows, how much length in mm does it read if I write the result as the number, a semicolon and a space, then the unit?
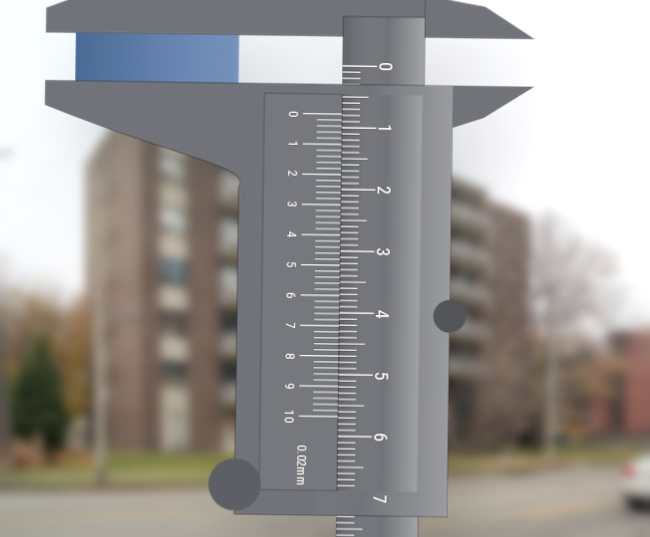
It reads 7.8; mm
